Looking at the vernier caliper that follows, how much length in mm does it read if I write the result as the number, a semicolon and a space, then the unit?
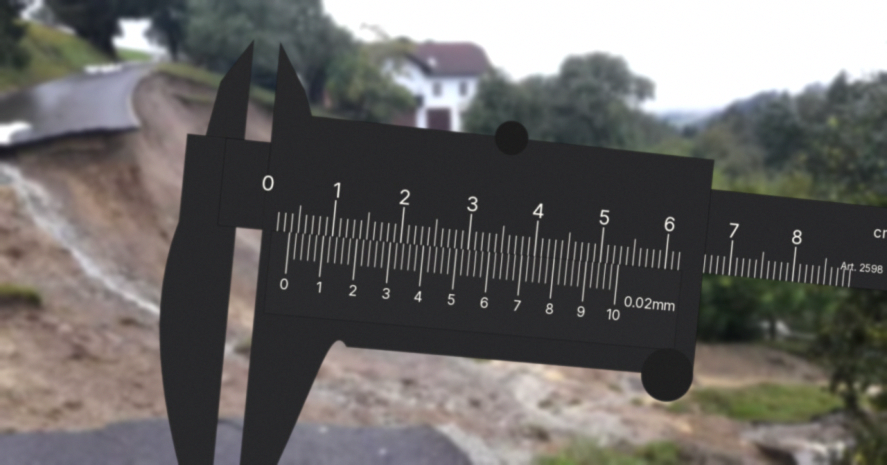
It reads 3.8; mm
